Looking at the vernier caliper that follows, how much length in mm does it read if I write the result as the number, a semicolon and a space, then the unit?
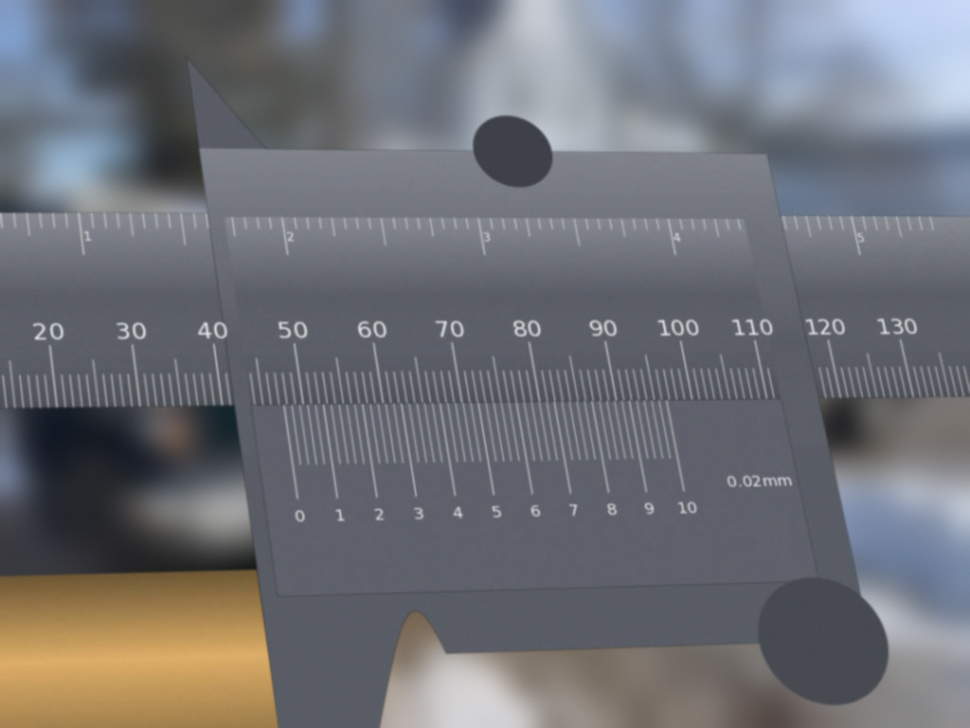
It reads 47.6; mm
